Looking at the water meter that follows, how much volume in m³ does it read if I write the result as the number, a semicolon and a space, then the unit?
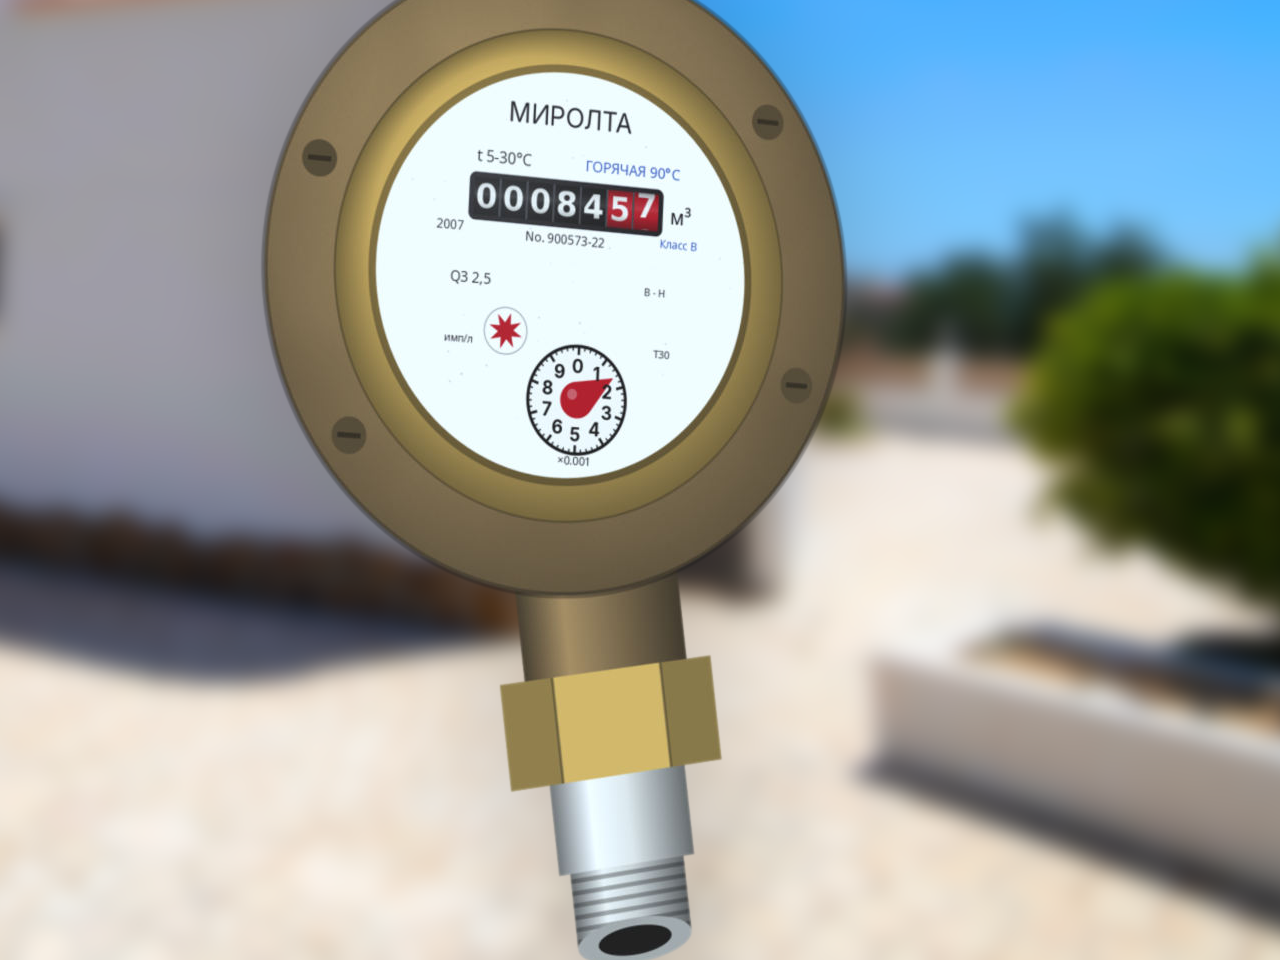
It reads 84.571; m³
